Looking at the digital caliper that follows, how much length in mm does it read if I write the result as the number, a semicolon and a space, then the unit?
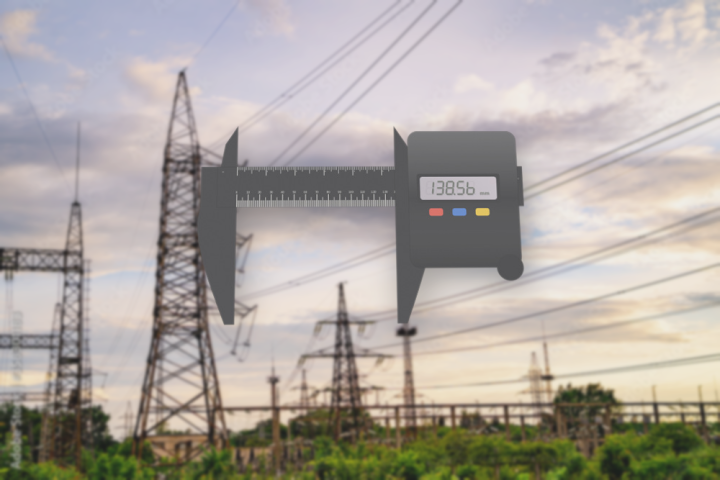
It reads 138.56; mm
